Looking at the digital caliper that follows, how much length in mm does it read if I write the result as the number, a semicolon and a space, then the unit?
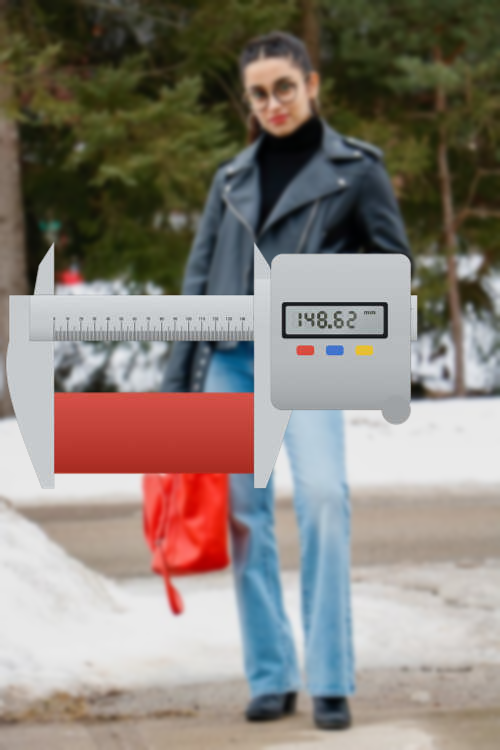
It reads 148.62; mm
